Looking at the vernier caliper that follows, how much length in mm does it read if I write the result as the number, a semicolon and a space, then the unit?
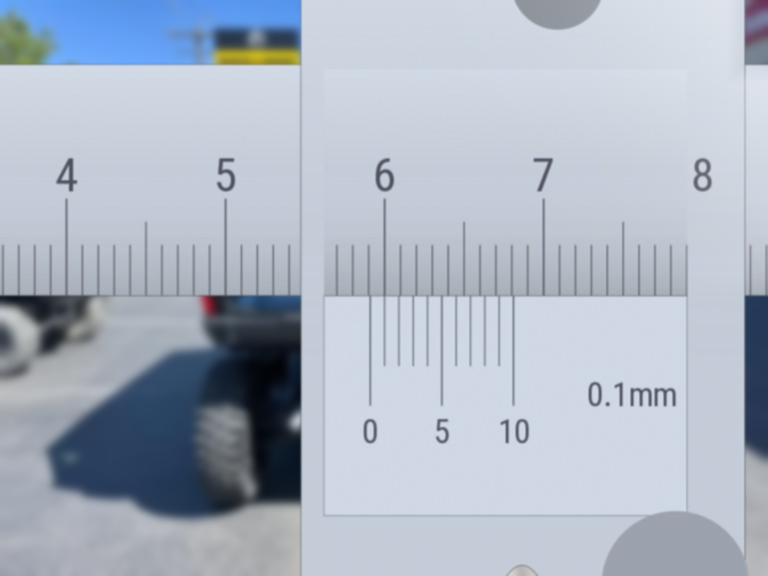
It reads 59.1; mm
